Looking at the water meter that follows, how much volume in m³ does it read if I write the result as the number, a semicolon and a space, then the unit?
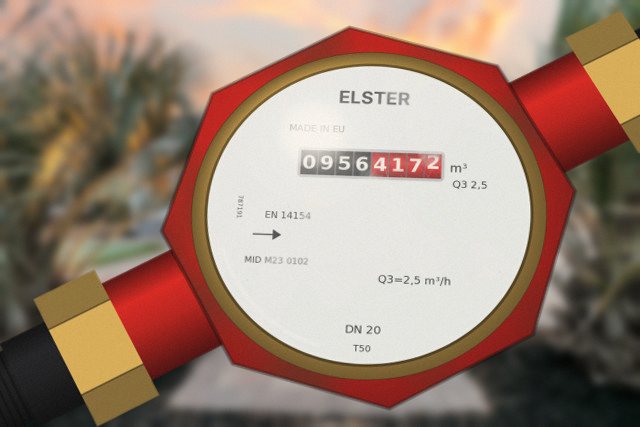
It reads 956.4172; m³
